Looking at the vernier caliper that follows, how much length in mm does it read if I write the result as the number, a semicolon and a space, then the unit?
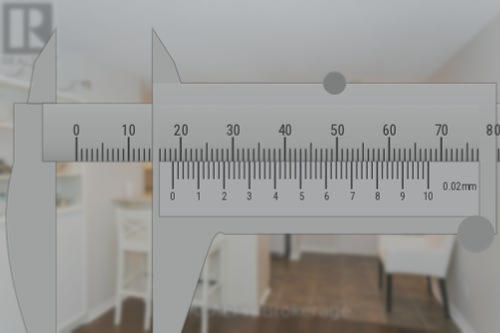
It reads 18.5; mm
